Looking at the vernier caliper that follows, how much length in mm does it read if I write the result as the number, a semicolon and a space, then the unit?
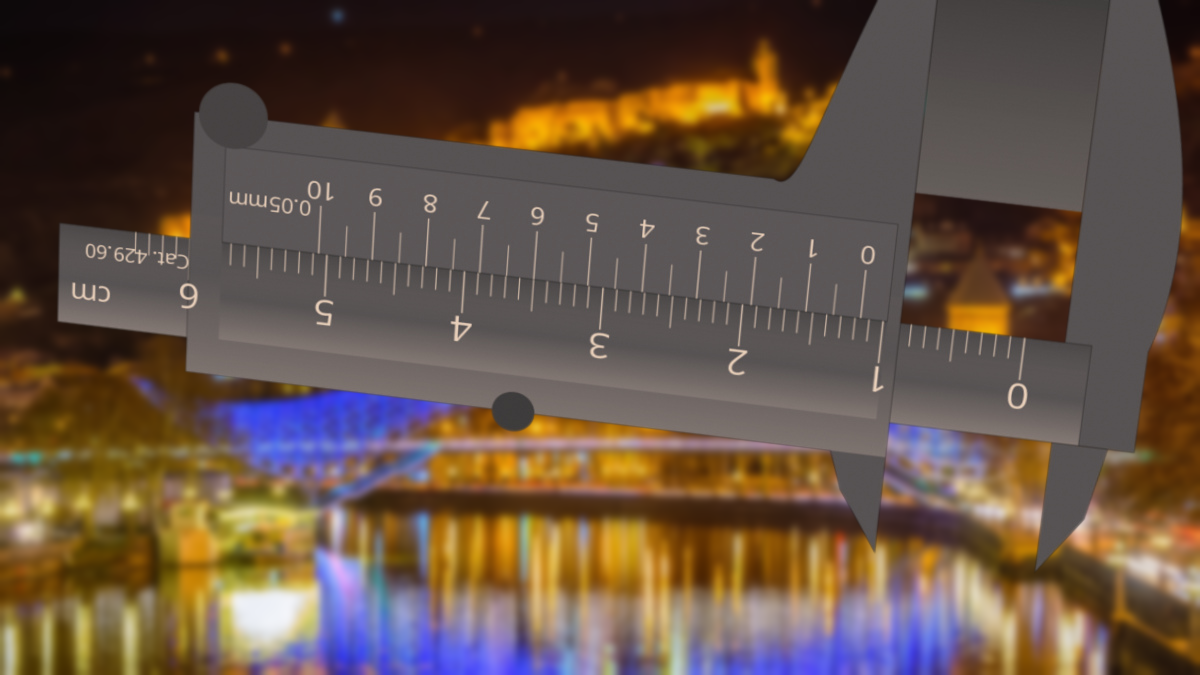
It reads 11.6; mm
